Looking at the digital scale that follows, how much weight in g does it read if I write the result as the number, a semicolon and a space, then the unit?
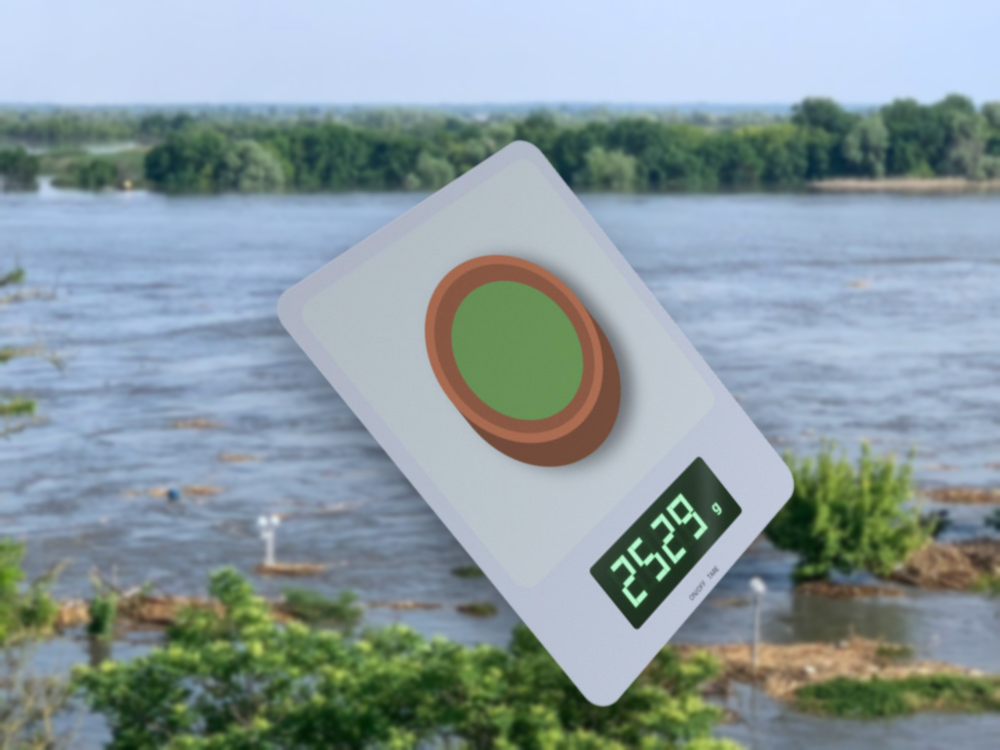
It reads 2529; g
